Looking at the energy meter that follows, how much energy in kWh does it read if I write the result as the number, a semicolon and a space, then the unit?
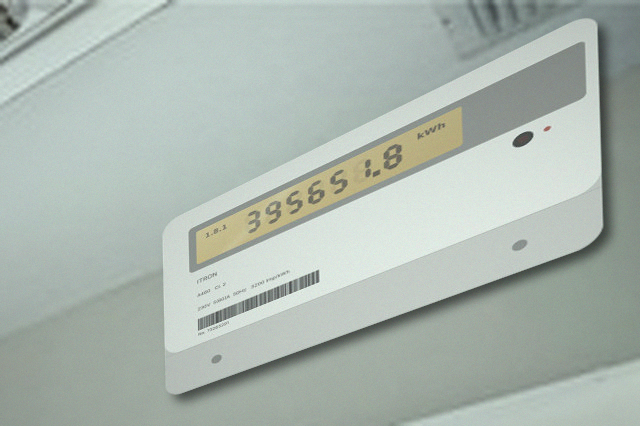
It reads 395651.8; kWh
